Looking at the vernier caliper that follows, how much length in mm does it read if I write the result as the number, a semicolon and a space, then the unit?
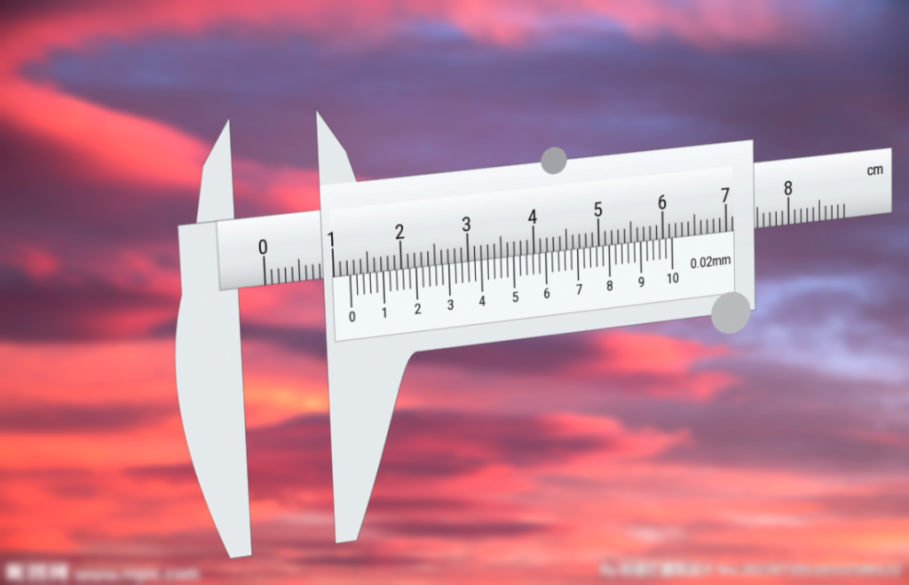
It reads 12.4; mm
